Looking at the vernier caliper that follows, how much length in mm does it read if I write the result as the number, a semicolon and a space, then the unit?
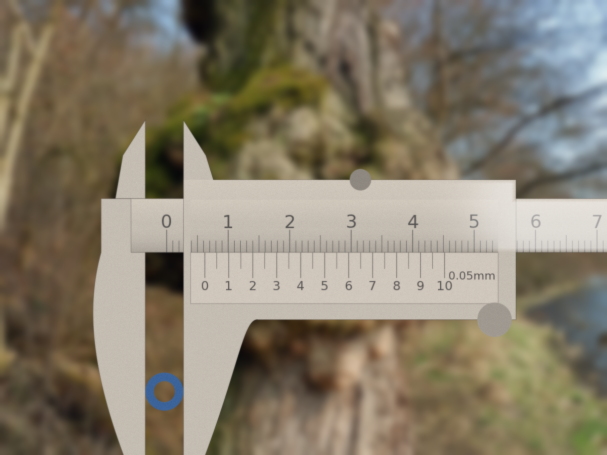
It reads 6.2; mm
